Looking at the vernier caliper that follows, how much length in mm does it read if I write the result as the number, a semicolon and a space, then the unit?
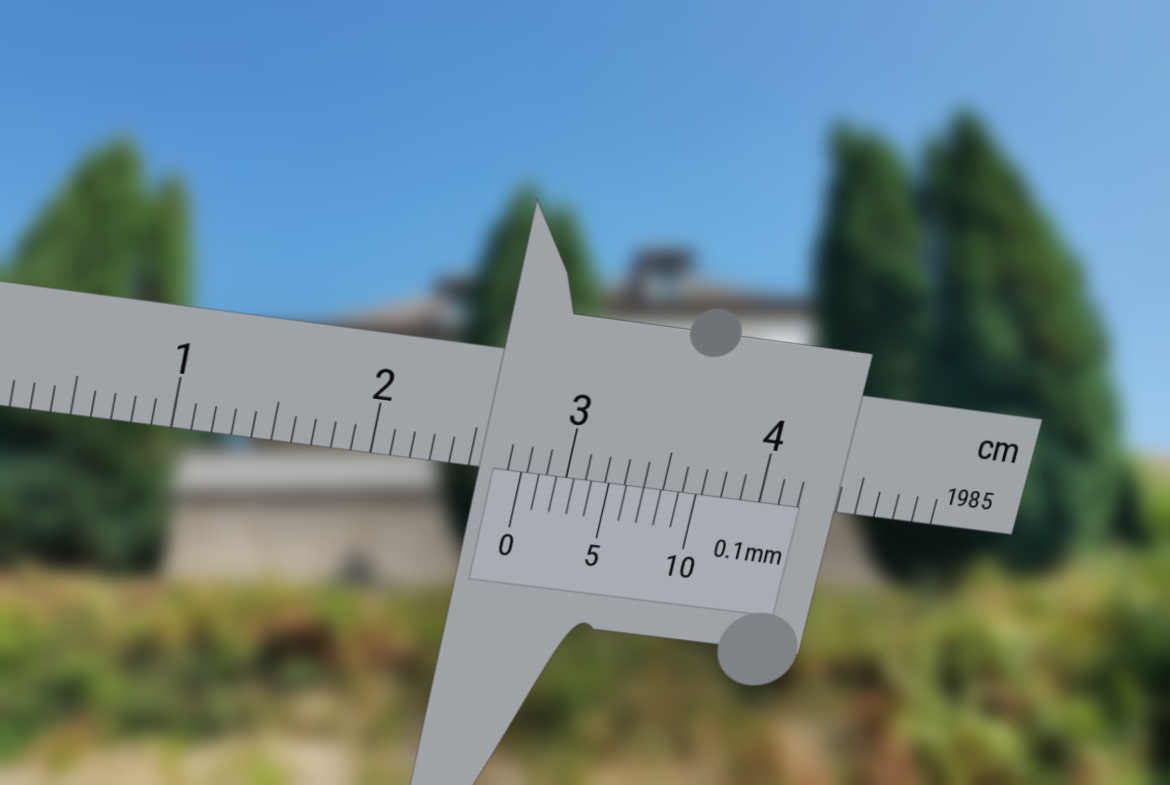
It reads 27.7; mm
